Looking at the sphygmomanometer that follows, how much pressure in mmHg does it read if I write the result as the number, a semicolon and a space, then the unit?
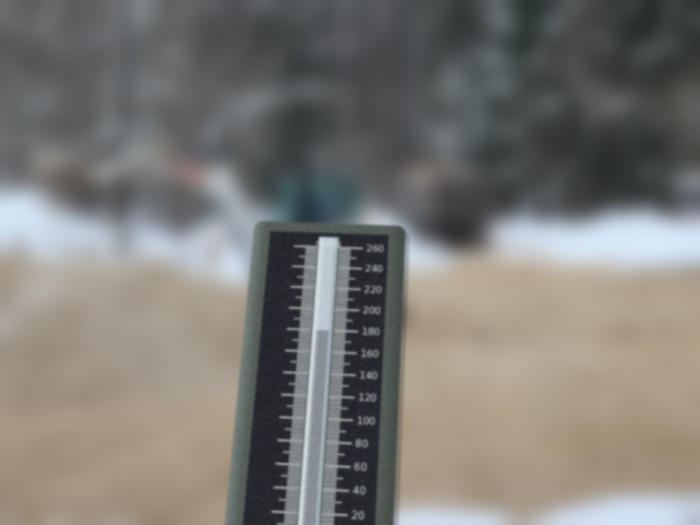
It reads 180; mmHg
